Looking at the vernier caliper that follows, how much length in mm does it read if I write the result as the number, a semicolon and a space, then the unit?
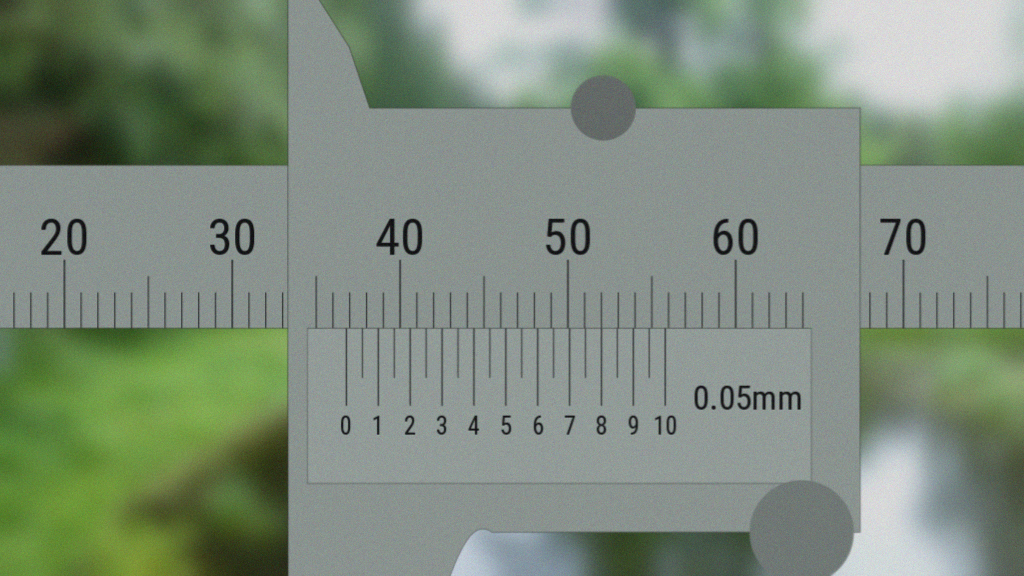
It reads 36.8; mm
